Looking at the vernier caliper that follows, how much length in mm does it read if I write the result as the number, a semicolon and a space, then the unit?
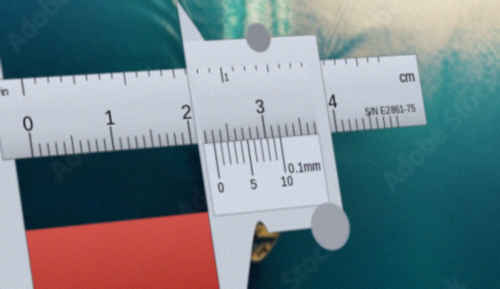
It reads 23.0; mm
